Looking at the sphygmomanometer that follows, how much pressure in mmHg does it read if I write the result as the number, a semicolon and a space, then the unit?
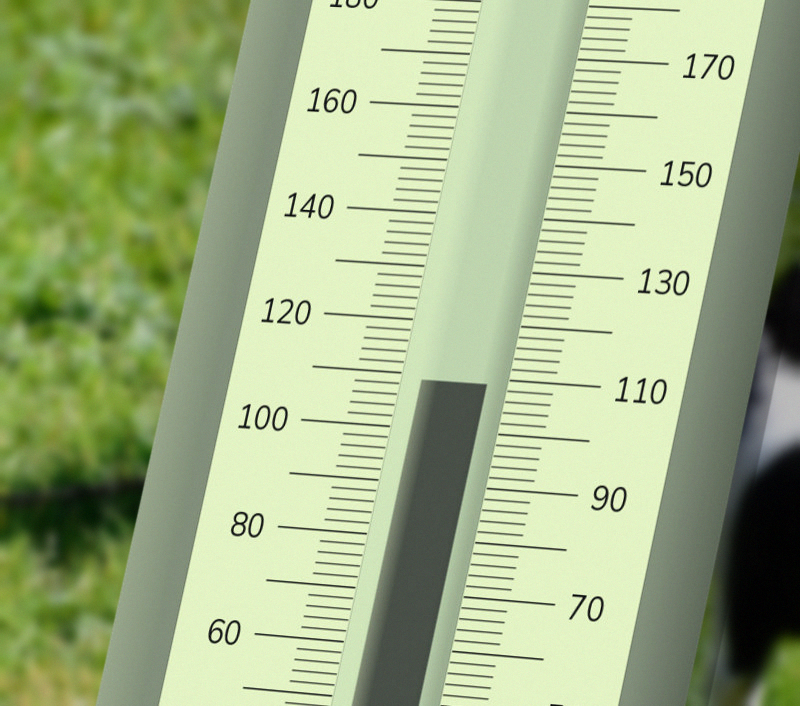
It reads 109; mmHg
